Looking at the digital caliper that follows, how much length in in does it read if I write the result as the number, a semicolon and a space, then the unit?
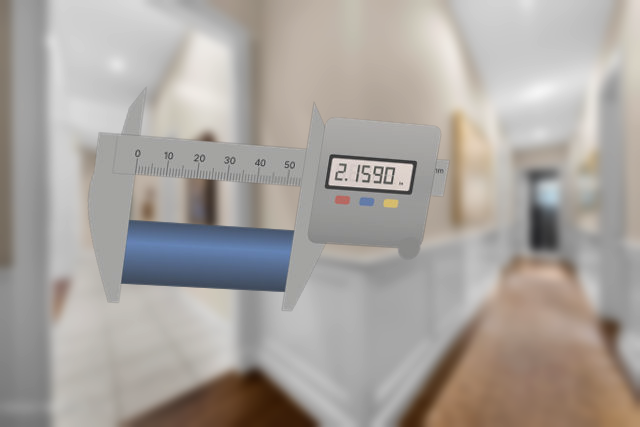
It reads 2.1590; in
